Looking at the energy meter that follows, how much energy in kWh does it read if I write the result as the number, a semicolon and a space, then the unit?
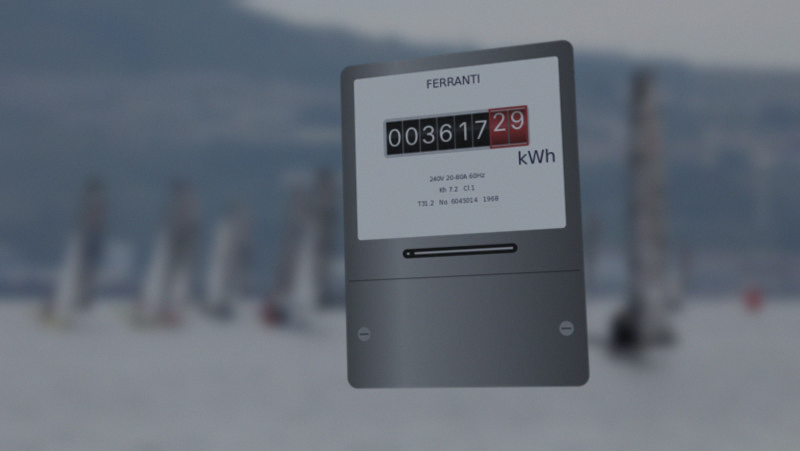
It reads 3617.29; kWh
